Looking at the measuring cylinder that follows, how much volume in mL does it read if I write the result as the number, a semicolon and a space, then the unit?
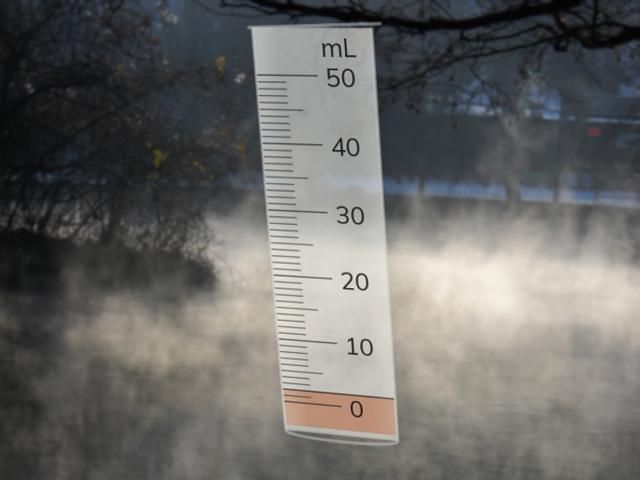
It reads 2; mL
